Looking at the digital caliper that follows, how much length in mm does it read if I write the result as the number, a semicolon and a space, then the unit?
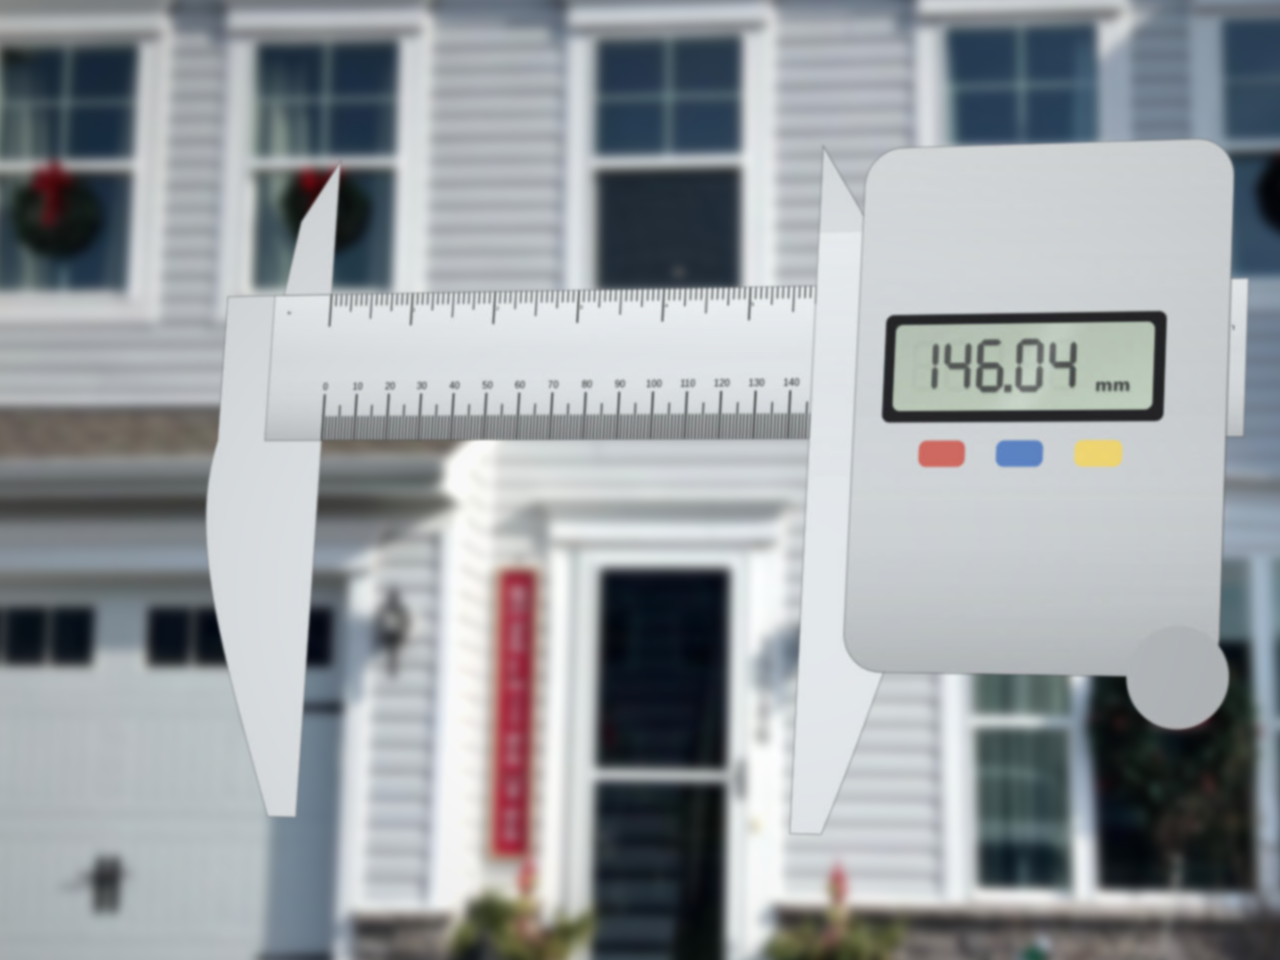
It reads 146.04; mm
